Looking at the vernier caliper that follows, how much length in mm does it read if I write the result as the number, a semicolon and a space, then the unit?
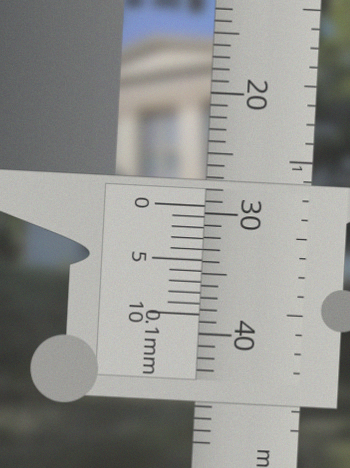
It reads 29.4; mm
